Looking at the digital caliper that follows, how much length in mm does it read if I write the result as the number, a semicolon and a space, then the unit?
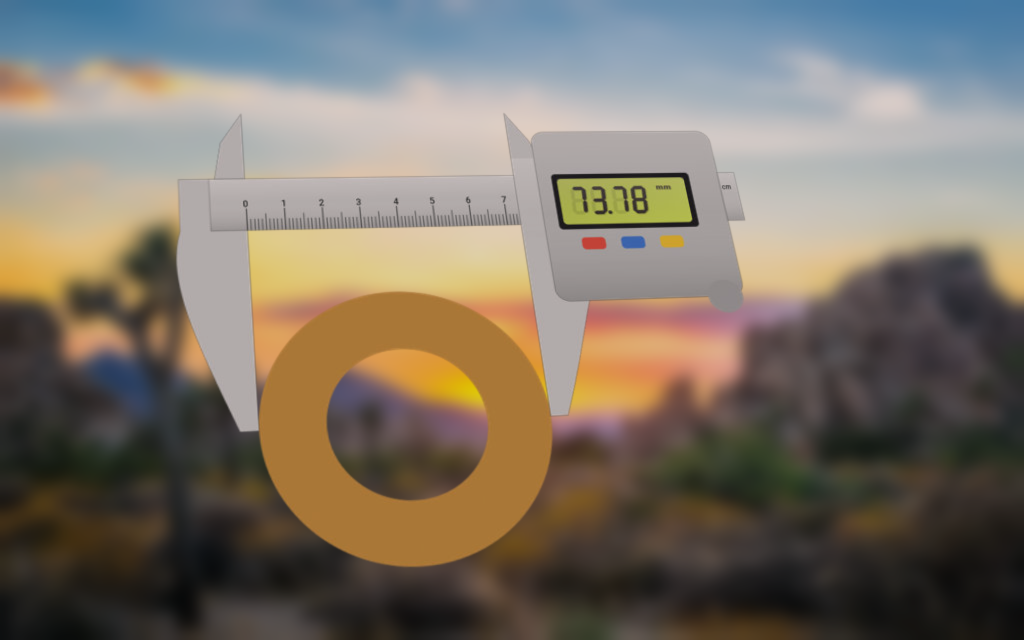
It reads 73.78; mm
